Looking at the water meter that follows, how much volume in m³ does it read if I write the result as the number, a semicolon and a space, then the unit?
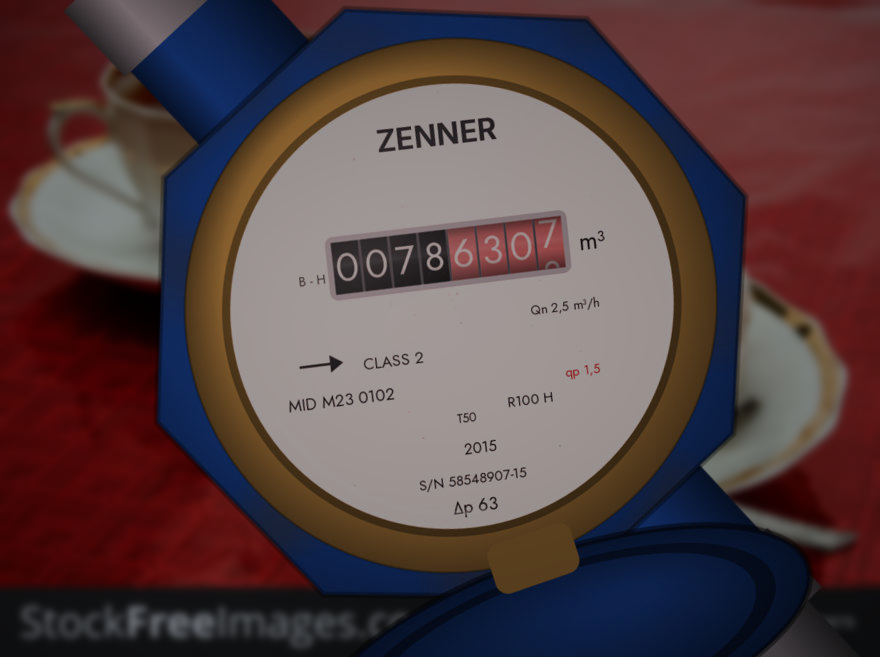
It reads 78.6307; m³
